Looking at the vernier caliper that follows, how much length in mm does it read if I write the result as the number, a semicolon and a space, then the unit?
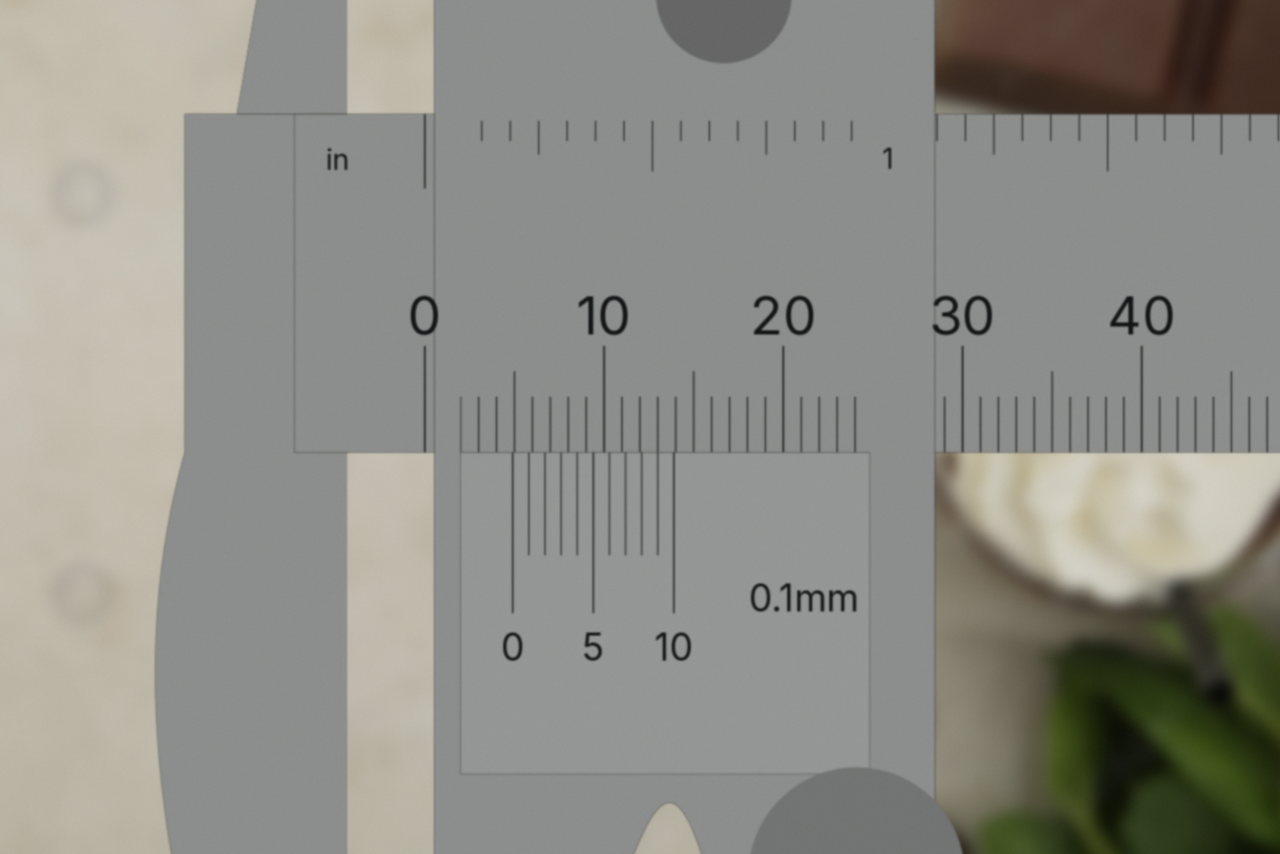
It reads 4.9; mm
